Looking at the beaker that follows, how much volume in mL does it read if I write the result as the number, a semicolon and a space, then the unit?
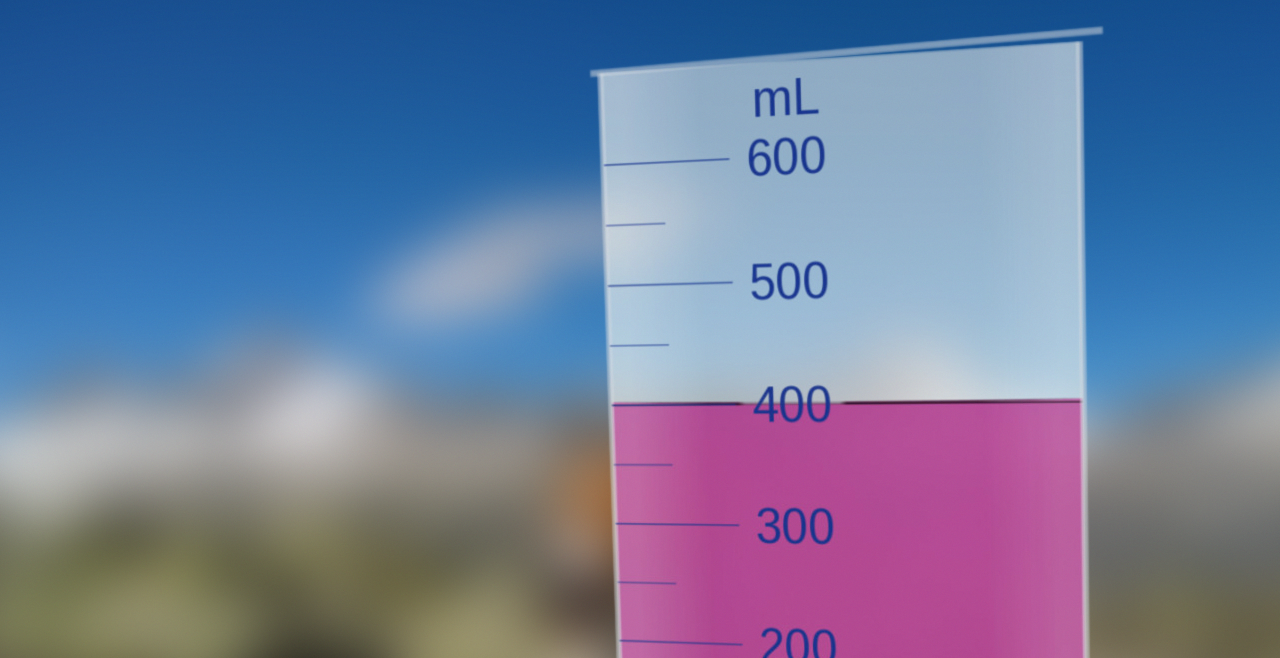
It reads 400; mL
